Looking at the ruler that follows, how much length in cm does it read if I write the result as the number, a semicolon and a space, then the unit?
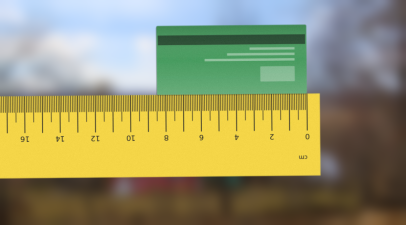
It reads 8.5; cm
